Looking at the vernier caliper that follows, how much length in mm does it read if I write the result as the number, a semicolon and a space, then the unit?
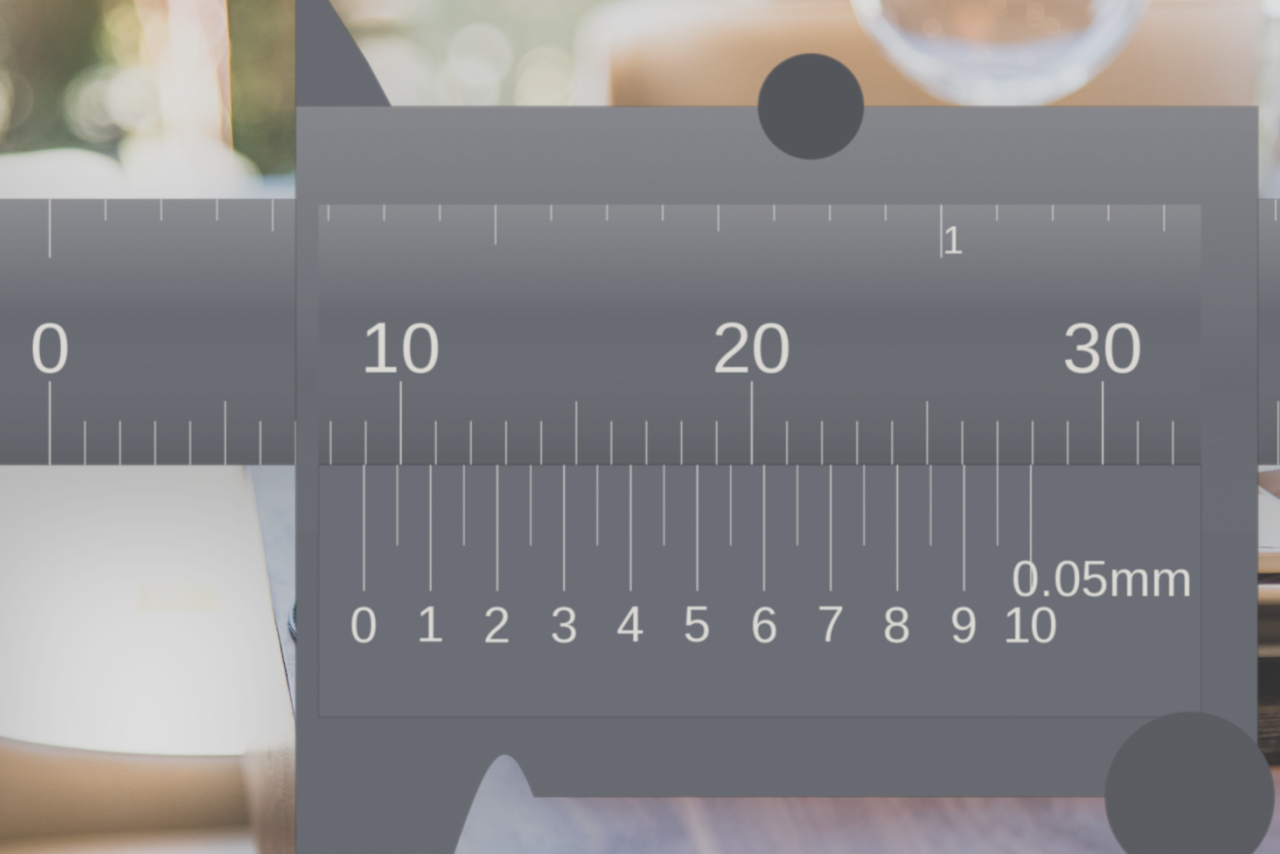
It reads 8.95; mm
